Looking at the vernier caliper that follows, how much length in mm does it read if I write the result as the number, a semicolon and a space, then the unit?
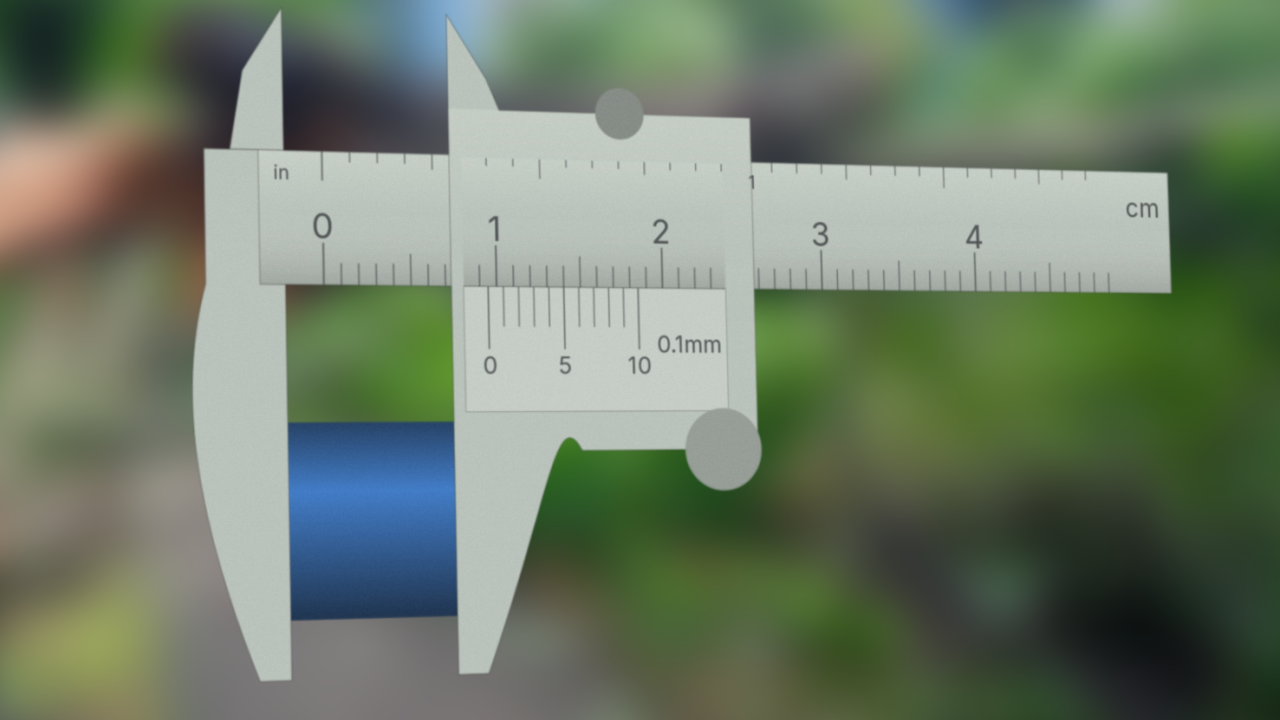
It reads 9.5; mm
